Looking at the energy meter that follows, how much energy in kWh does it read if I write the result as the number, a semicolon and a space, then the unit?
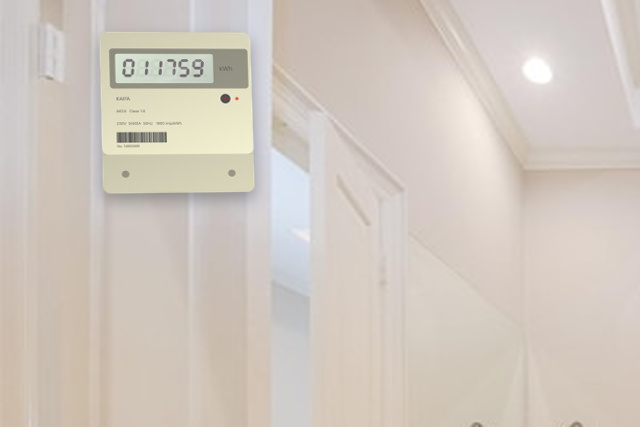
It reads 11759; kWh
